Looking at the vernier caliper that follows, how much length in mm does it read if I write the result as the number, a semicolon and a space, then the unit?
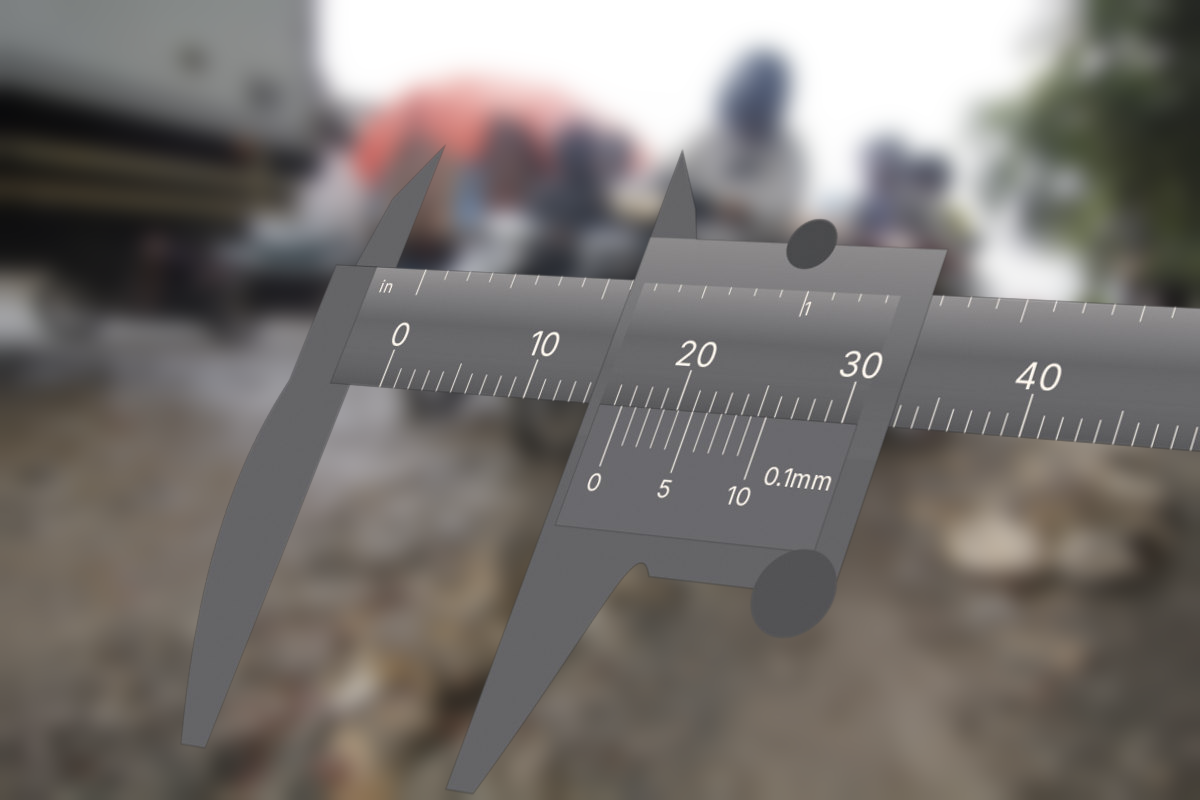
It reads 16.5; mm
